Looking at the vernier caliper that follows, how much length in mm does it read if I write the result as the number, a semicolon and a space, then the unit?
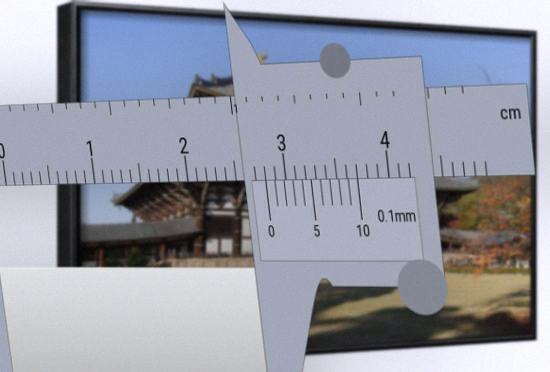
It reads 28.0; mm
